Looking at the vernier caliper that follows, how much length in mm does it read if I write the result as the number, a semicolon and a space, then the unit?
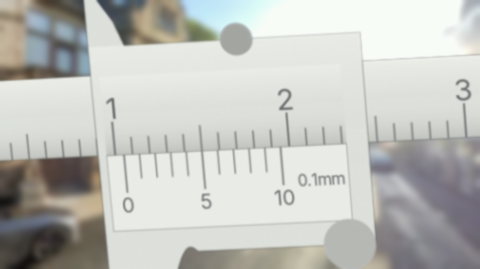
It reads 10.5; mm
